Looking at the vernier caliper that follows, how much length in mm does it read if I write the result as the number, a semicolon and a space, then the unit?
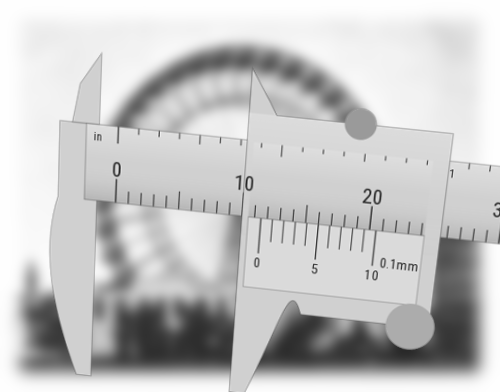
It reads 11.5; mm
